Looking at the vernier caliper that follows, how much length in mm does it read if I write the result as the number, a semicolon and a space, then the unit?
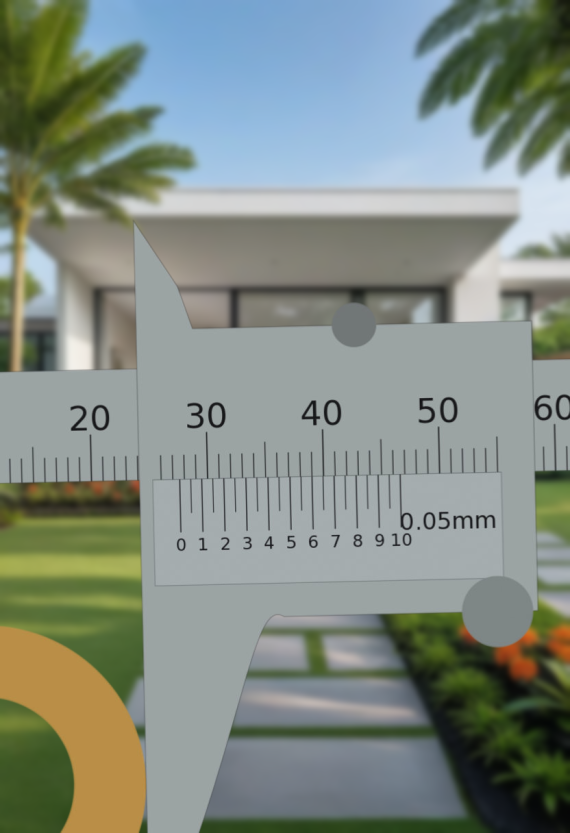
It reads 27.6; mm
